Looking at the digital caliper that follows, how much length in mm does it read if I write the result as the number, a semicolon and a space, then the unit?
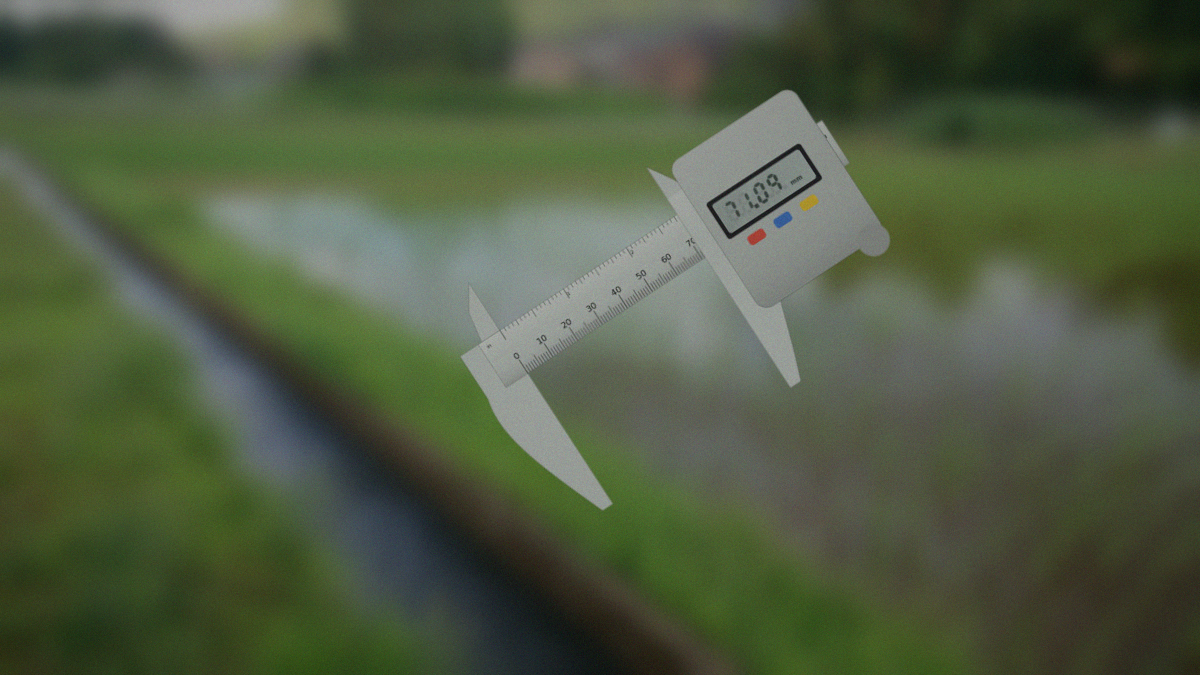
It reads 71.09; mm
